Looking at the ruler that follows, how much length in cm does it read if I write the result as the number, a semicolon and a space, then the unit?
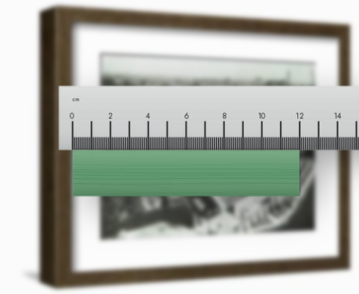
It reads 12; cm
